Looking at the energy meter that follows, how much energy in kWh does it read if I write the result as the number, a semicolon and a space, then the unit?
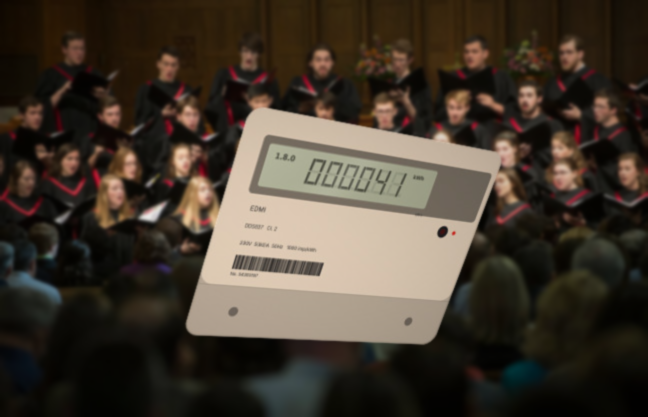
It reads 41; kWh
